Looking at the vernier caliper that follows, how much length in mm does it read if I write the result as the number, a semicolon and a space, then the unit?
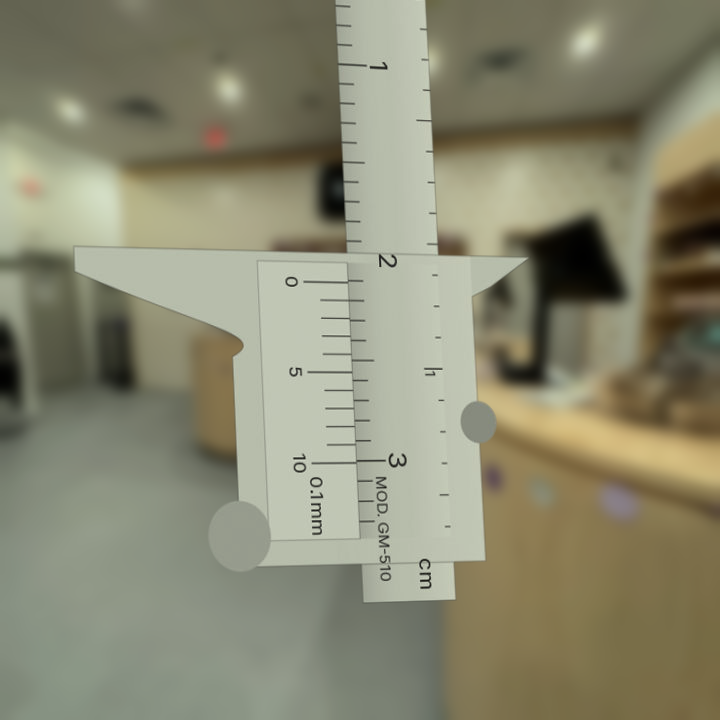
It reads 21.1; mm
